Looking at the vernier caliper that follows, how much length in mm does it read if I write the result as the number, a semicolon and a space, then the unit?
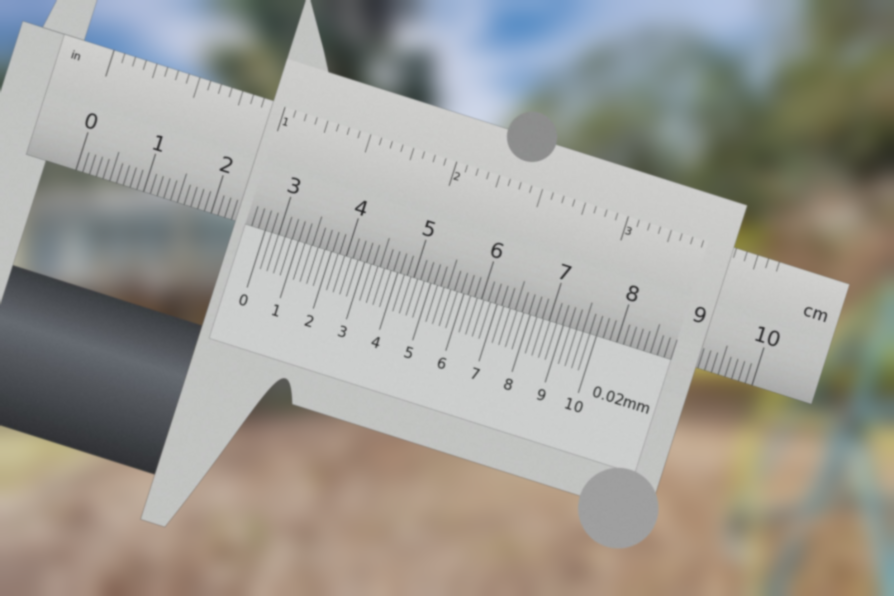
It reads 28.0; mm
